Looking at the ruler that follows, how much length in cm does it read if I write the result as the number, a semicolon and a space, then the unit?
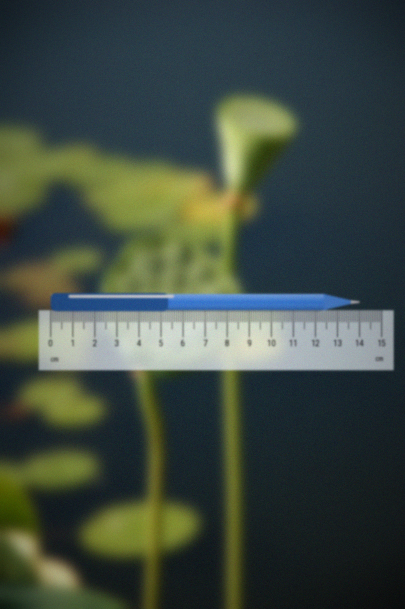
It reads 14; cm
